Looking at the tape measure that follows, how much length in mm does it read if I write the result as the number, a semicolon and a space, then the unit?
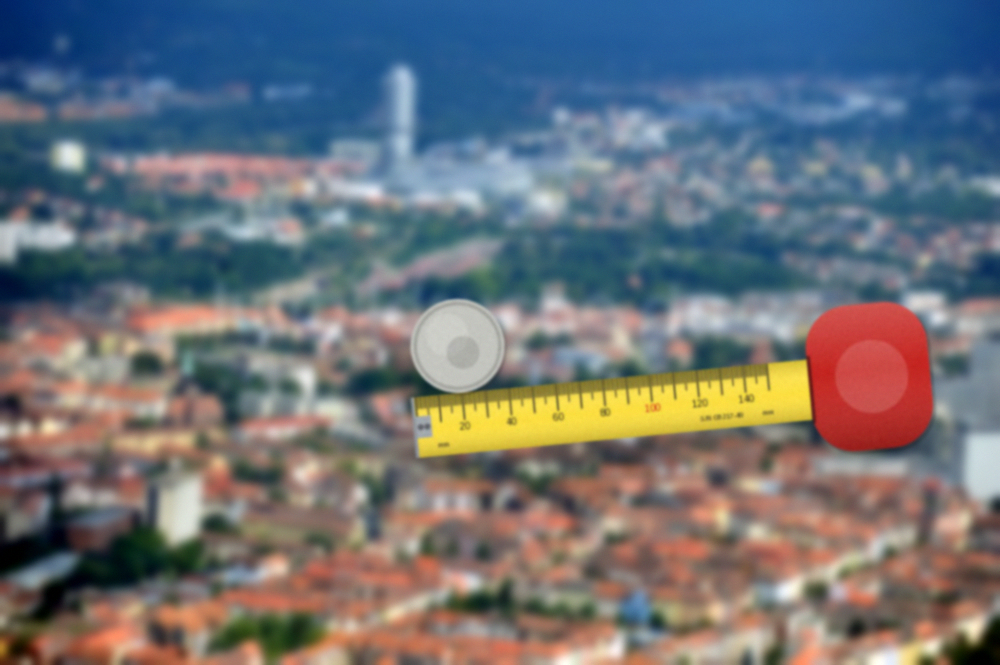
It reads 40; mm
